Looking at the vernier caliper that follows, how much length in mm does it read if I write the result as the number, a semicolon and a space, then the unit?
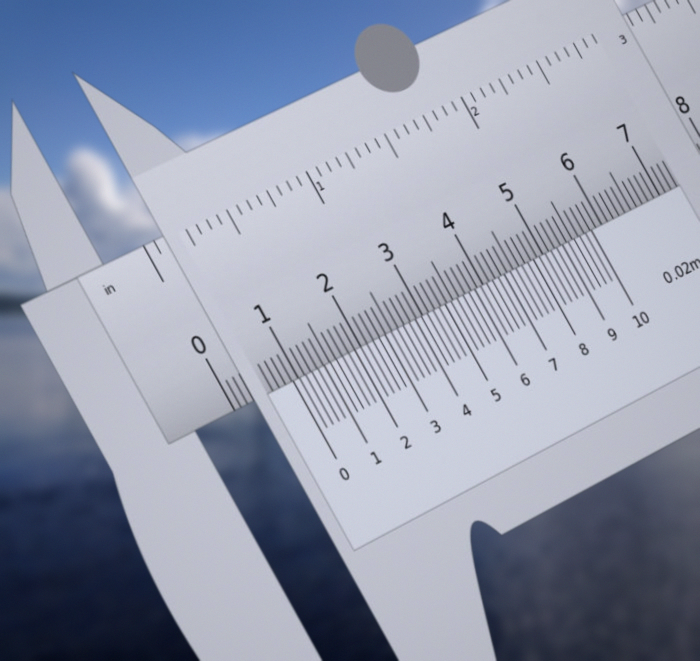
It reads 9.2; mm
